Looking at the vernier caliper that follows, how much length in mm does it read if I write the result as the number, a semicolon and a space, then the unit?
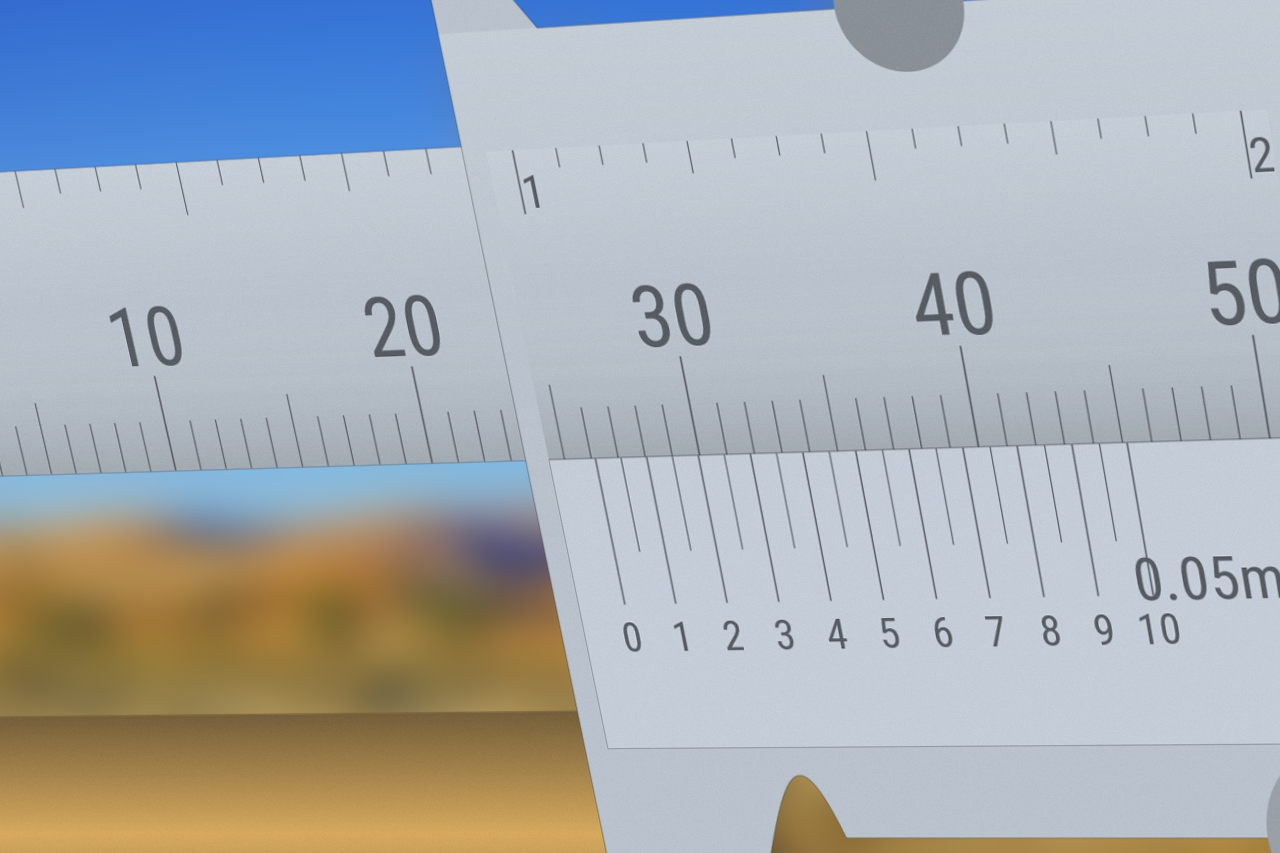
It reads 26.15; mm
